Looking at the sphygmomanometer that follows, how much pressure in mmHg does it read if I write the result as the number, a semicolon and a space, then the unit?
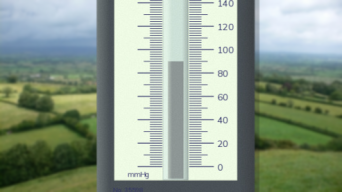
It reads 90; mmHg
